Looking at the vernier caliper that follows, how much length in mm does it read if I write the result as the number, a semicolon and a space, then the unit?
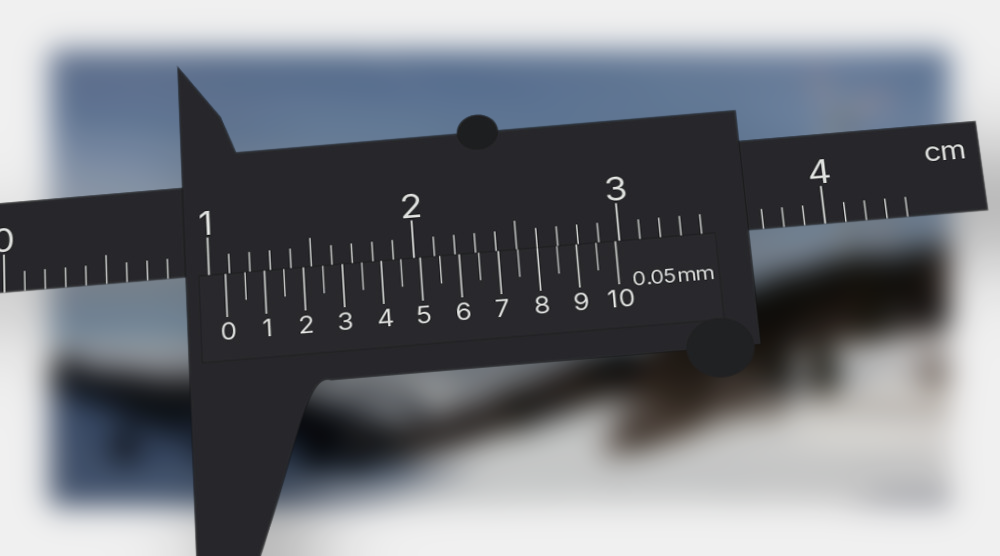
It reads 10.8; mm
